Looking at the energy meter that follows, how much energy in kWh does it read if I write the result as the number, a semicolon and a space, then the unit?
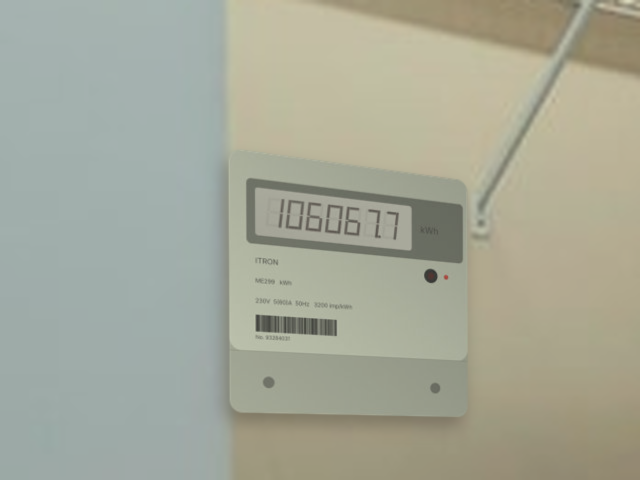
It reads 106067.7; kWh
